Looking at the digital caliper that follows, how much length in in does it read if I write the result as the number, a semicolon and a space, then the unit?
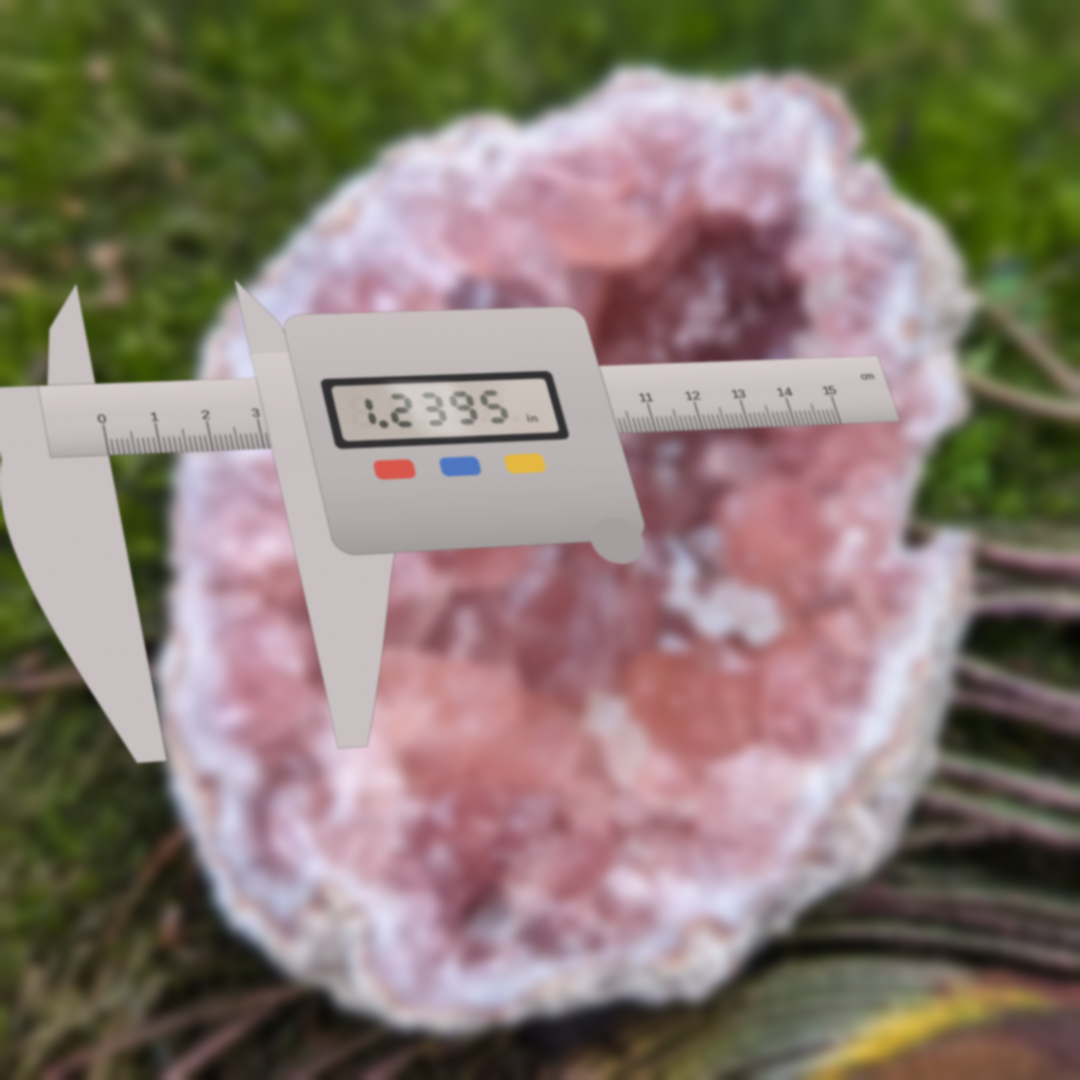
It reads 1.2395; in
